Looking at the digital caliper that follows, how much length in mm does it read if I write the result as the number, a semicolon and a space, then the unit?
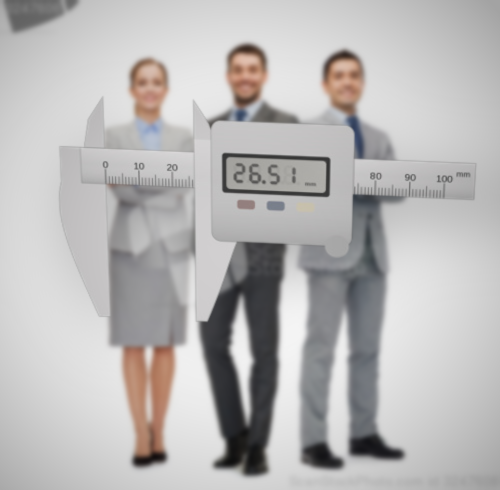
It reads 26.51; mm
